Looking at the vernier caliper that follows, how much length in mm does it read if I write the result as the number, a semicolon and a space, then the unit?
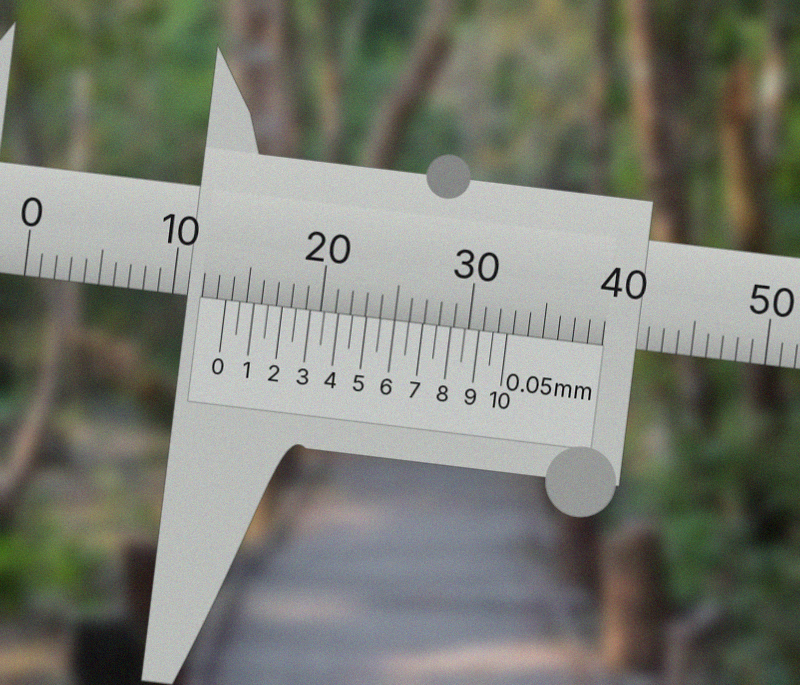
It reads 13.6; mm
